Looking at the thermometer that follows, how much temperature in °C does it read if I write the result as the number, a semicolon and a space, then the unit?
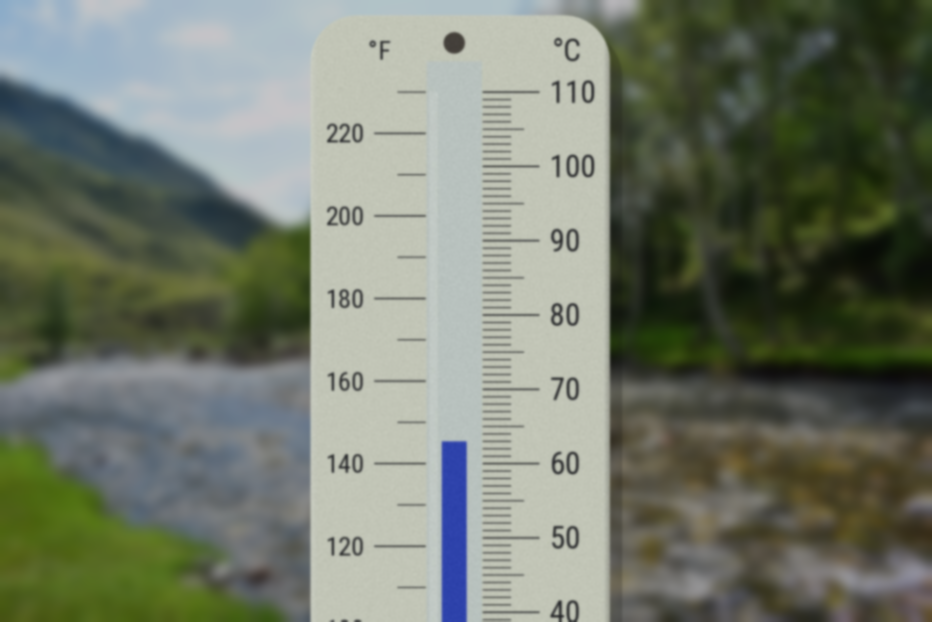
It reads 63; °C
